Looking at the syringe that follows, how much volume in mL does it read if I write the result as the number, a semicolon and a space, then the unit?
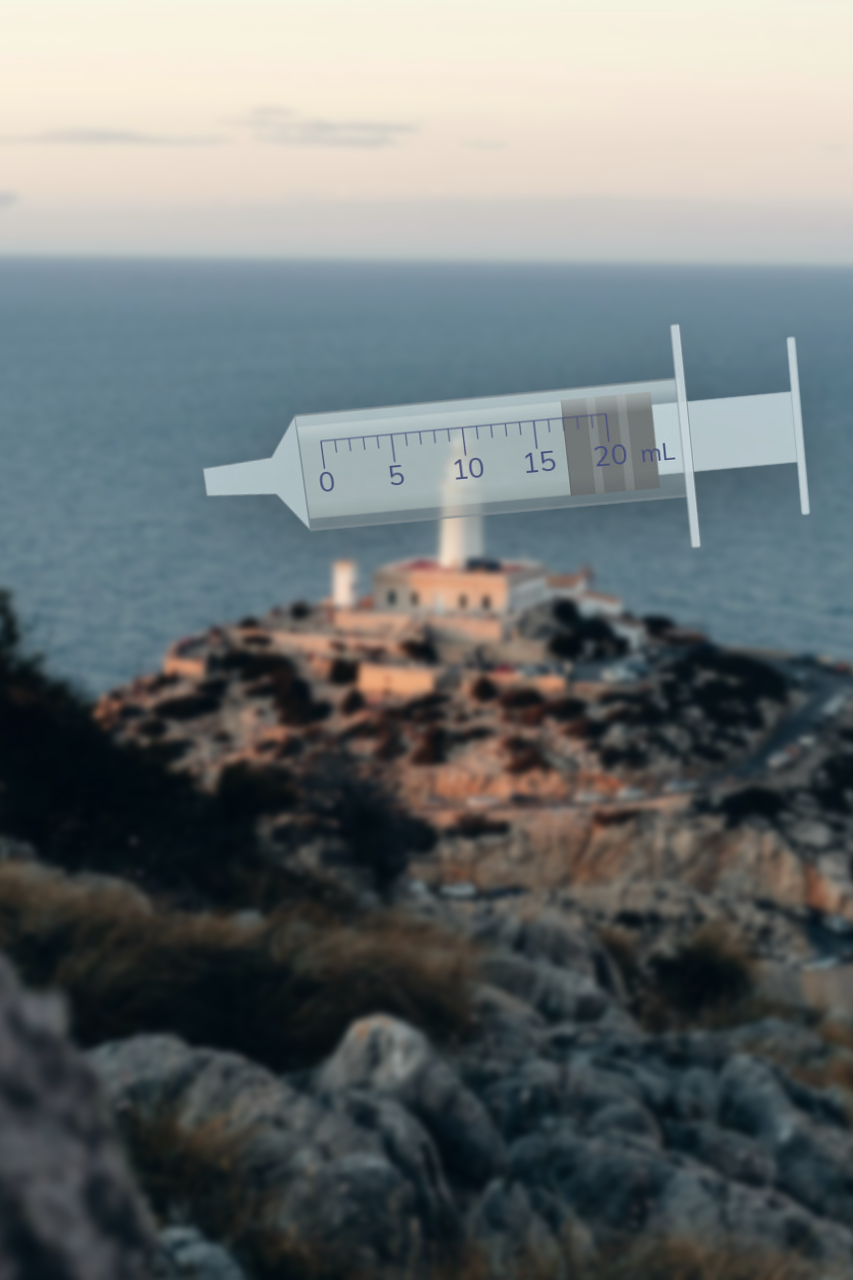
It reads 17; mL
